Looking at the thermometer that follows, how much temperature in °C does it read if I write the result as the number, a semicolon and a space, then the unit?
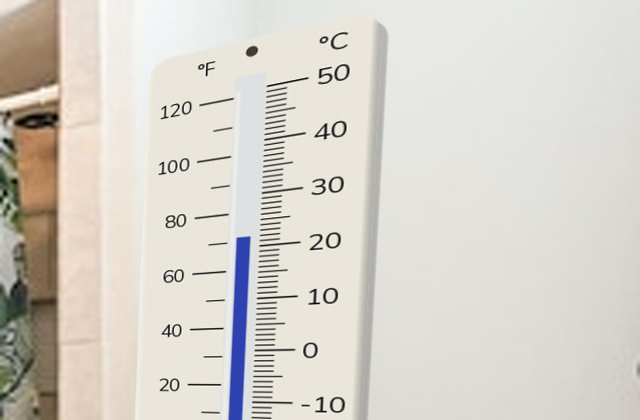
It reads 22; °C
